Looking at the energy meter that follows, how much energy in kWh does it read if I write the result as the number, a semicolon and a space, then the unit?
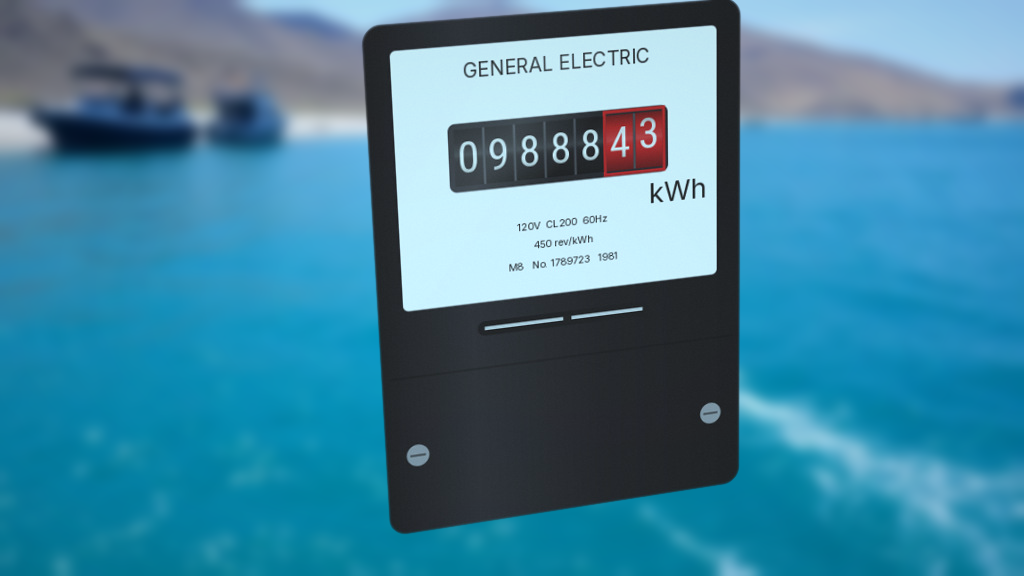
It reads 9888.43; kWh
